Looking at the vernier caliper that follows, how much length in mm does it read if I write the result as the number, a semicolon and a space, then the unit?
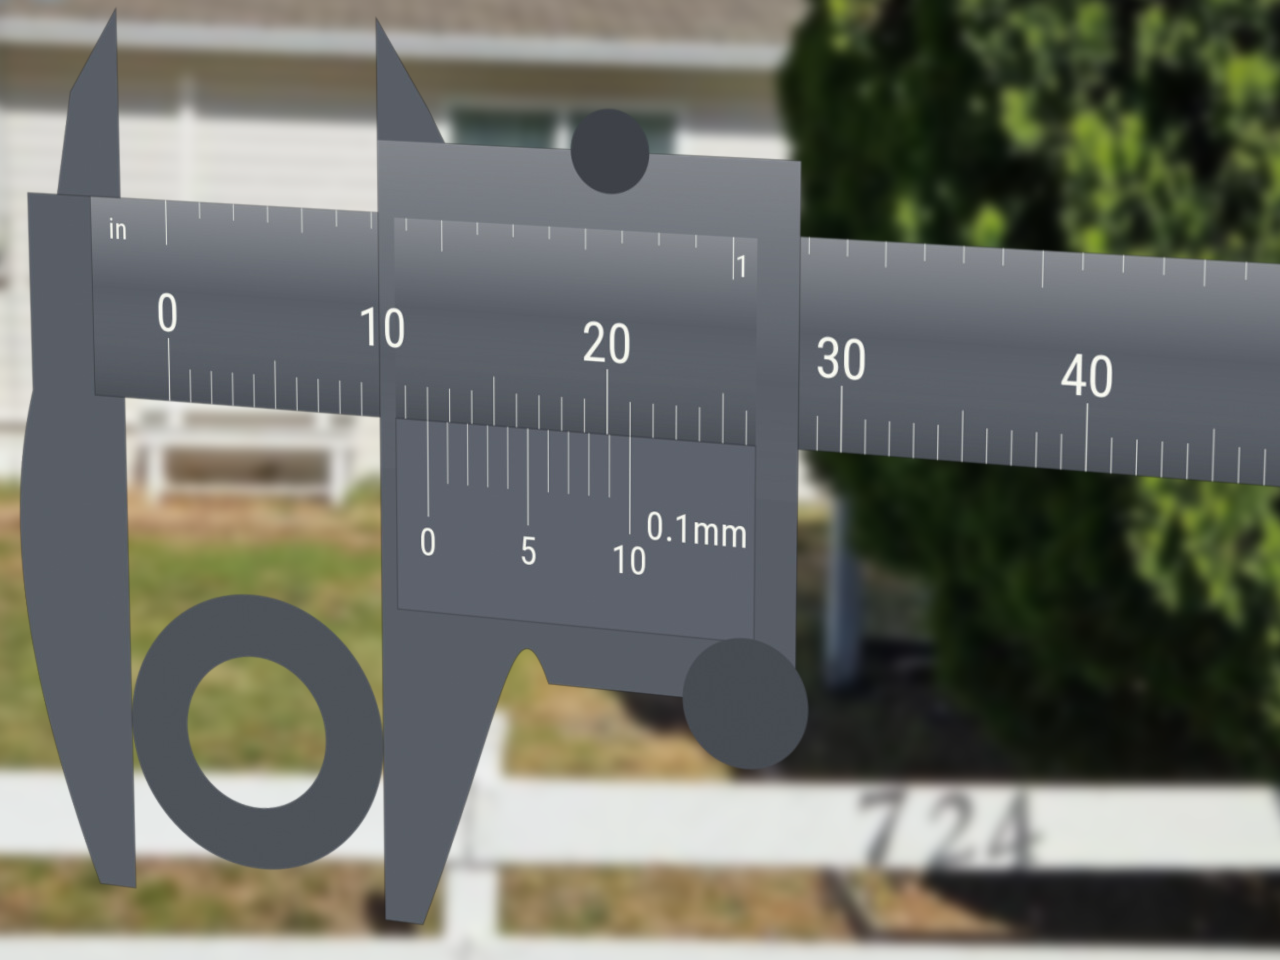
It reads 12.0; mm
